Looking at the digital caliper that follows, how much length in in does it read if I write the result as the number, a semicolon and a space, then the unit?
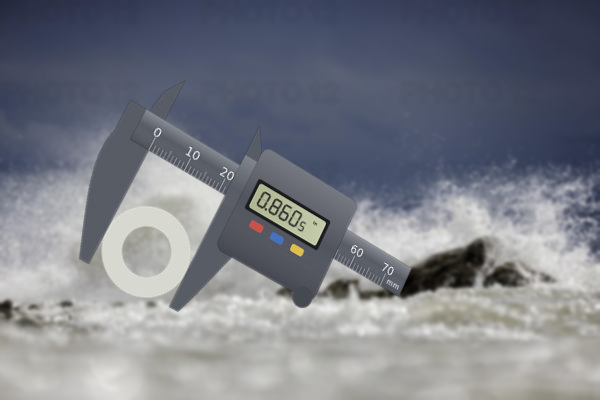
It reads 0.8605; in
